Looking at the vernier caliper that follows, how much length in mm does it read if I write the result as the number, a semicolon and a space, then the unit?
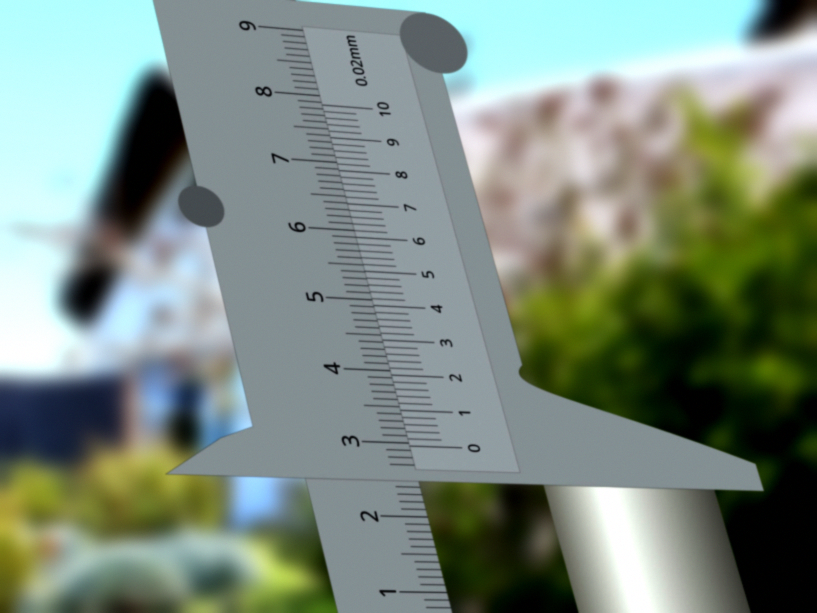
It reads 29.6; mm
